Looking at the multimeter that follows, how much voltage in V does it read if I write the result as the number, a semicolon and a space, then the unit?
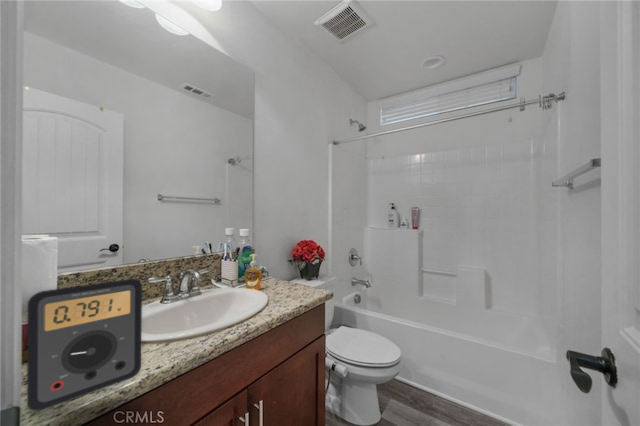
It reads 0.791; V
